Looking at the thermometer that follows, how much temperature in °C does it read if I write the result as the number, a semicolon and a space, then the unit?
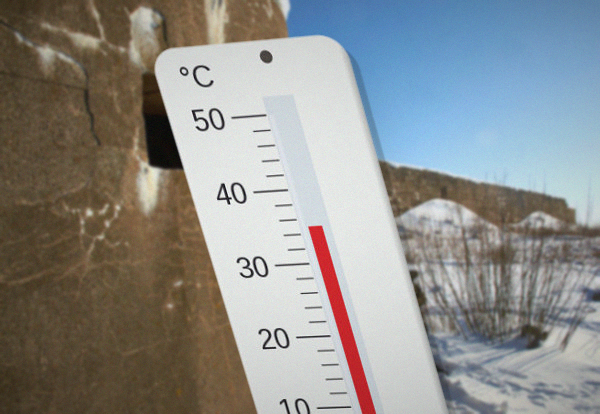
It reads 35; °C
